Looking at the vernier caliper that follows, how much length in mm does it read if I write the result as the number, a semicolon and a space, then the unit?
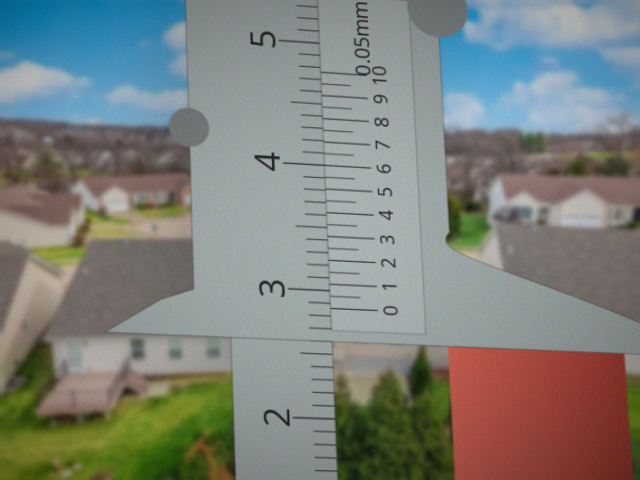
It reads 28.6; mm
